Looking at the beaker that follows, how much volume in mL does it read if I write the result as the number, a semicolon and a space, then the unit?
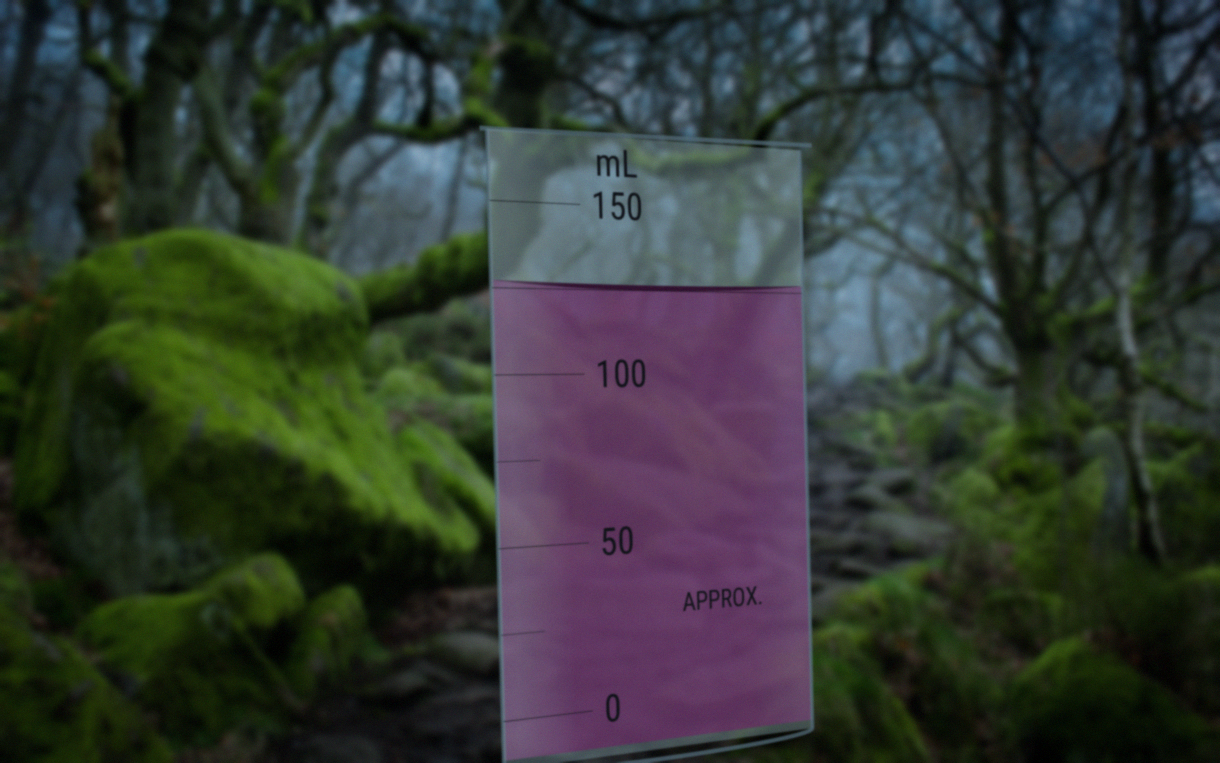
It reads 125; mL
